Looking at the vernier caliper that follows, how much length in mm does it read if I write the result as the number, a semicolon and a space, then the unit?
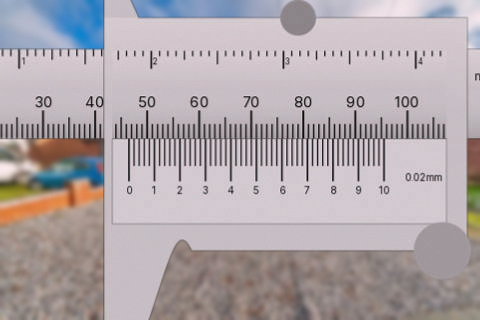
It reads 46.5; mm
